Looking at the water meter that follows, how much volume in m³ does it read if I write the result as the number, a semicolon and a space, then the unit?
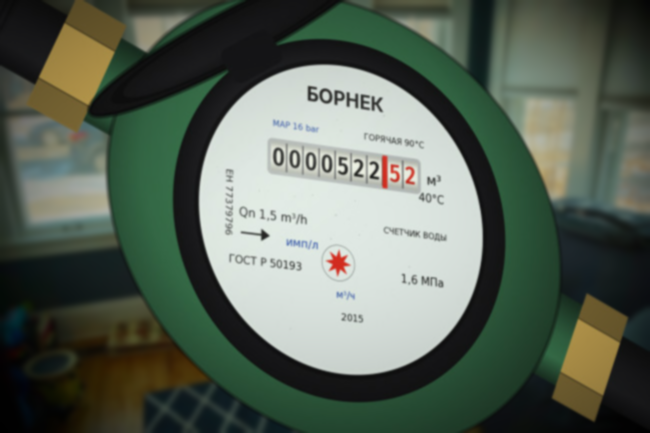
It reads 522.52; m³
